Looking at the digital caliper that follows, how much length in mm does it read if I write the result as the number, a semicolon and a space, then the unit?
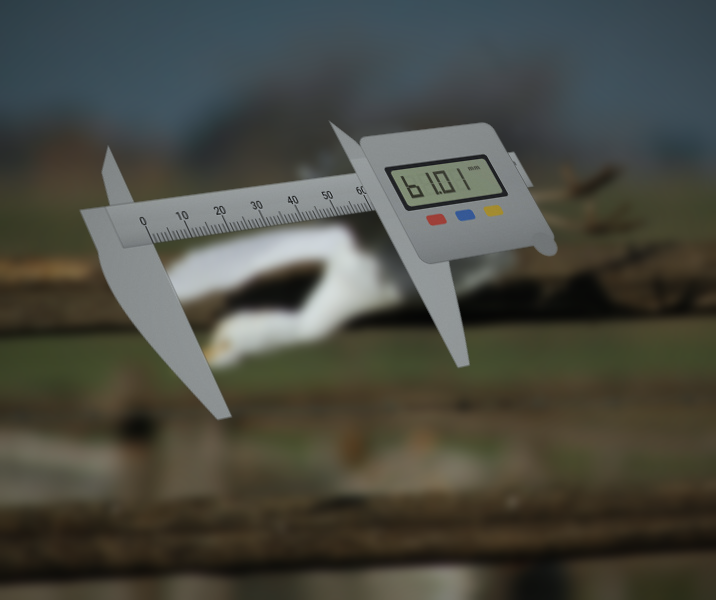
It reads 61.01; mm
